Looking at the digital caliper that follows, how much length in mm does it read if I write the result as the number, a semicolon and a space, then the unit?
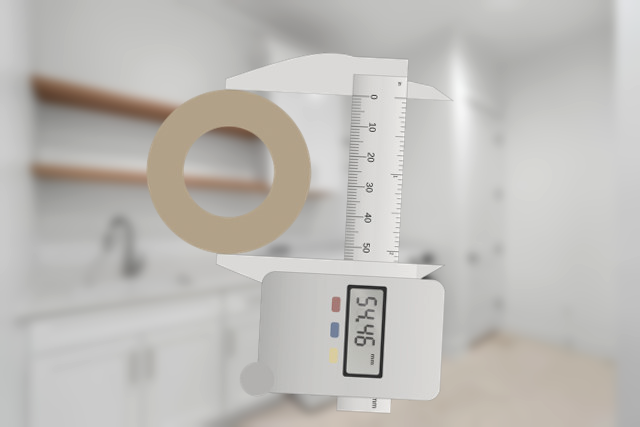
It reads 54.46; mm
